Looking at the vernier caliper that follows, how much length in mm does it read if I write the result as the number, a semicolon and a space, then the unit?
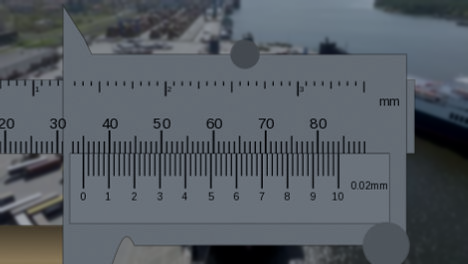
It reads 35.0; mm
